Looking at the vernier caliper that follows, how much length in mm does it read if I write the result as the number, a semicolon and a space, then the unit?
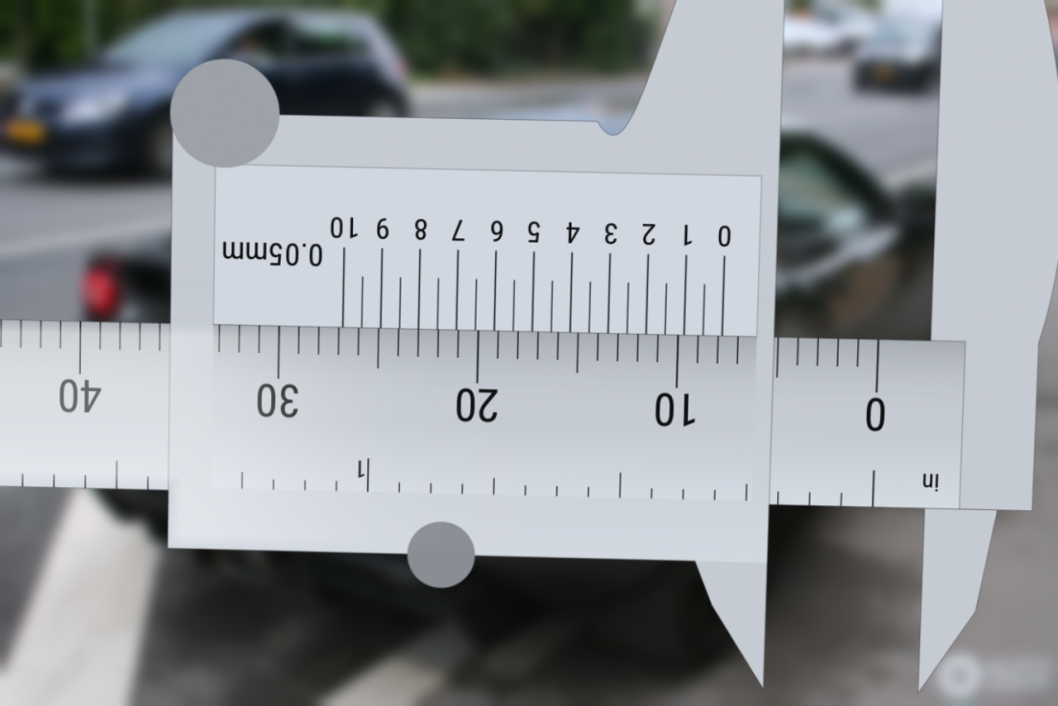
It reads 7.8; mm
